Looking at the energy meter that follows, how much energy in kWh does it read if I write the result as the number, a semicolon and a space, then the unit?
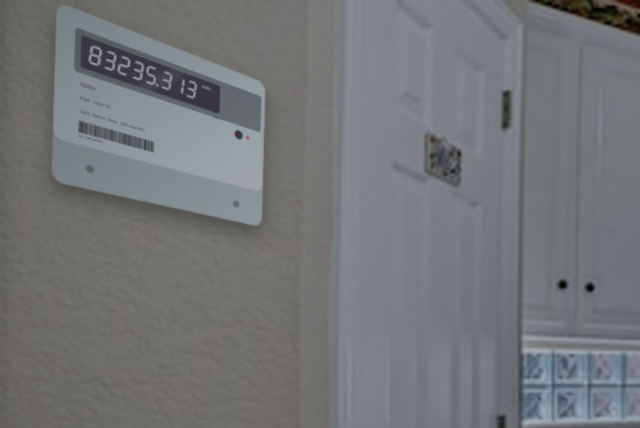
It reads 83235.313; kWh
